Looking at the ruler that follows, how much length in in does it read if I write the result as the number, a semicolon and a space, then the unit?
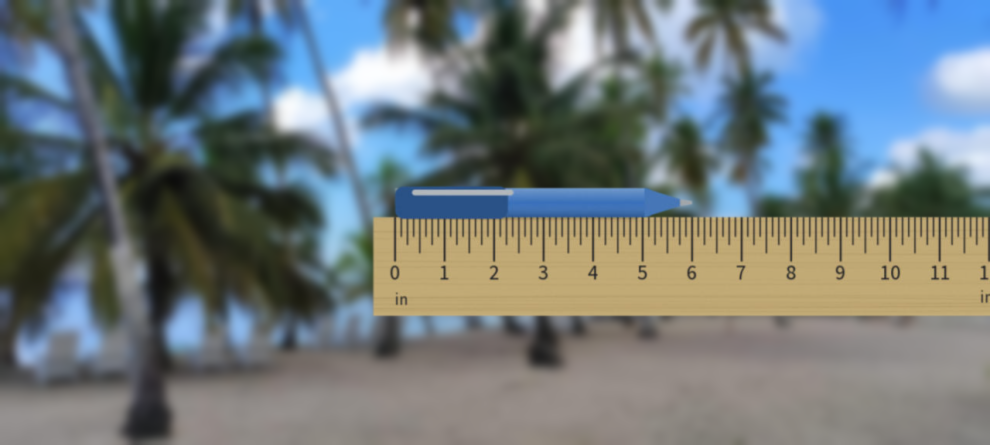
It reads 6; in
